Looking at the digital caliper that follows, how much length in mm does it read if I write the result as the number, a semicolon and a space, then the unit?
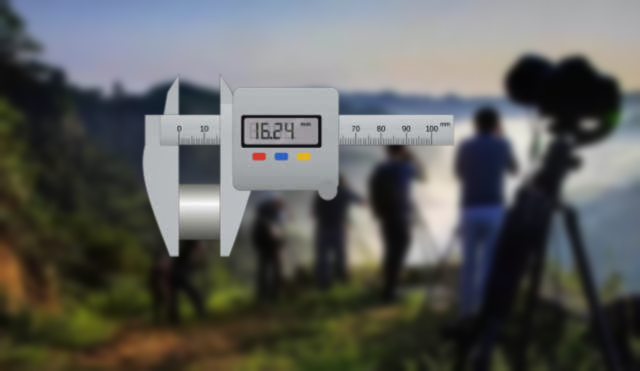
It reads 16.24; mm
